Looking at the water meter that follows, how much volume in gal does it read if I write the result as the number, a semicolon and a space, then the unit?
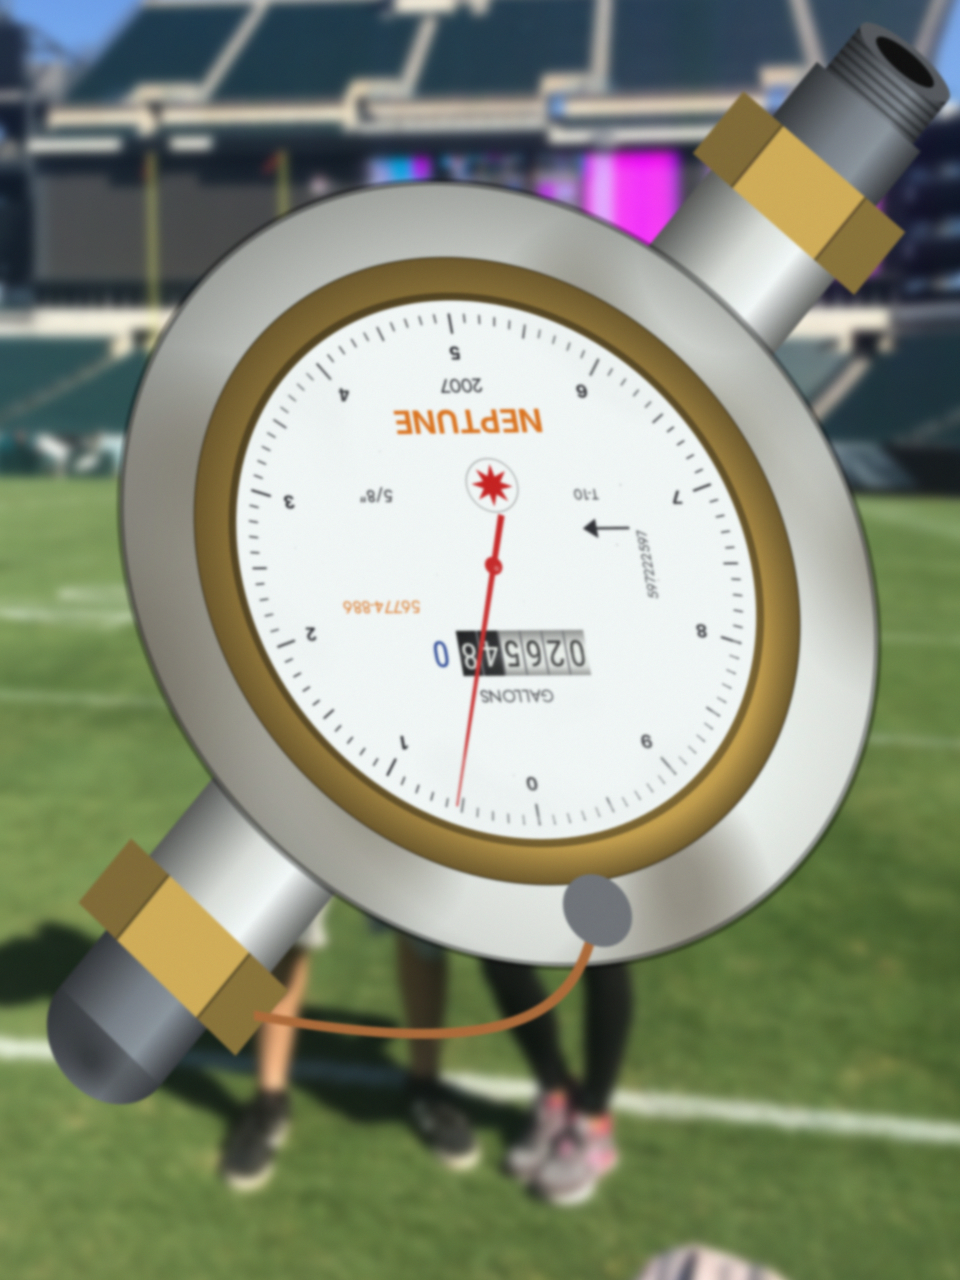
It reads 265480.5; gal
